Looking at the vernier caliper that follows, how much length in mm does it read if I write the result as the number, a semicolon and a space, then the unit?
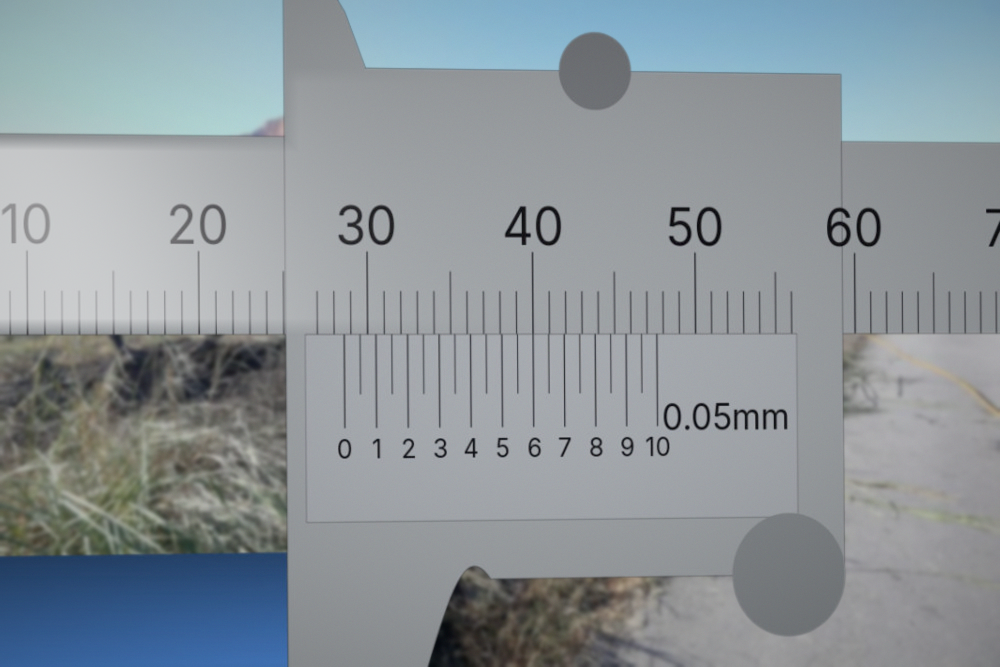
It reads 28.6; mm
